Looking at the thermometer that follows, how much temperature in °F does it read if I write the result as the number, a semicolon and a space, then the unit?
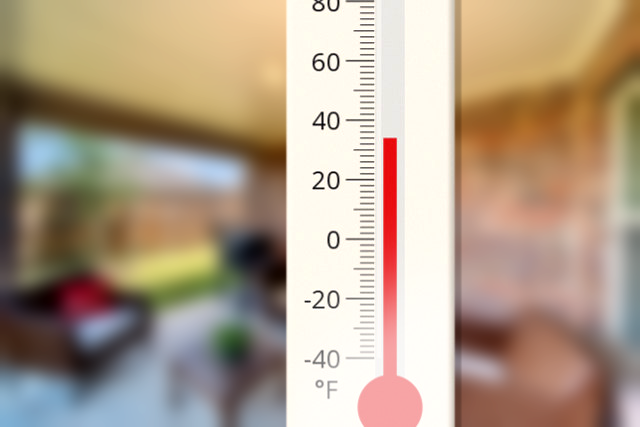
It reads 34; °F
